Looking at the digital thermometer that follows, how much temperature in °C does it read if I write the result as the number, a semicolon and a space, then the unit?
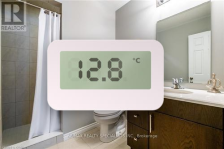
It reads 12.8; °C
